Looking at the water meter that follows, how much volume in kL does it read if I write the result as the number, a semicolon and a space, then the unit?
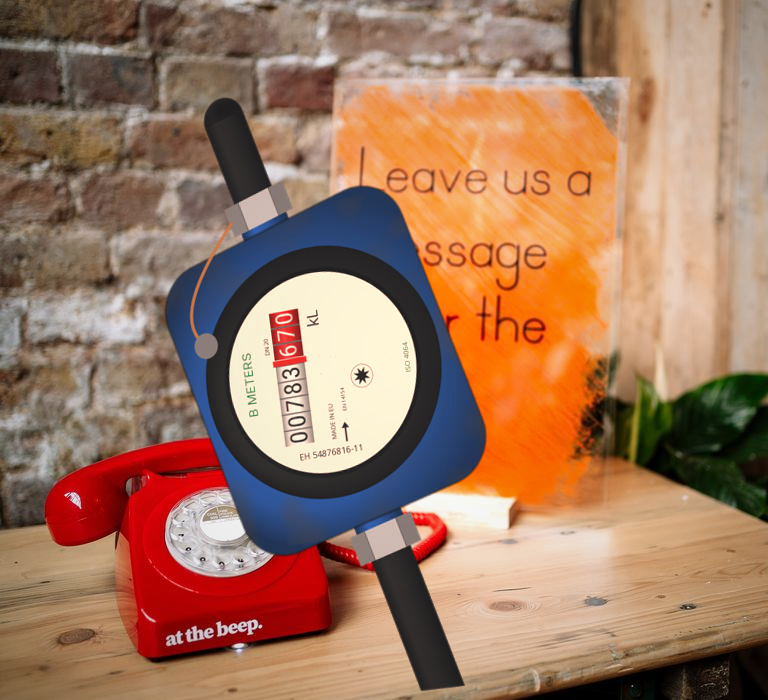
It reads 783.670; kL
